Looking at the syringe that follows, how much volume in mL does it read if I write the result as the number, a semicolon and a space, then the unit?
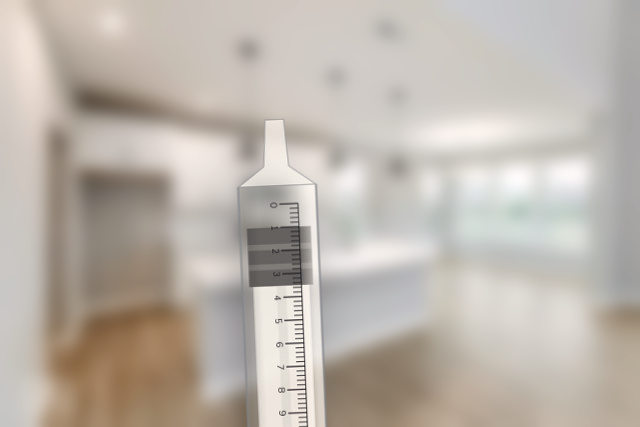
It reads 1; mL
